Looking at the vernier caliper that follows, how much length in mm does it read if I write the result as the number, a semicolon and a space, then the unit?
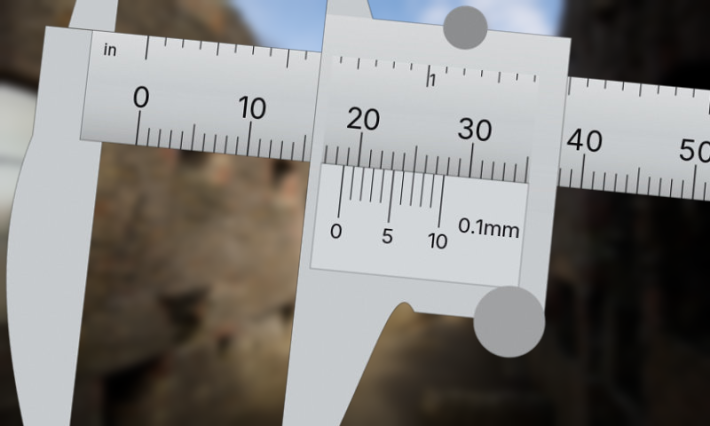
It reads 18.7; mm
